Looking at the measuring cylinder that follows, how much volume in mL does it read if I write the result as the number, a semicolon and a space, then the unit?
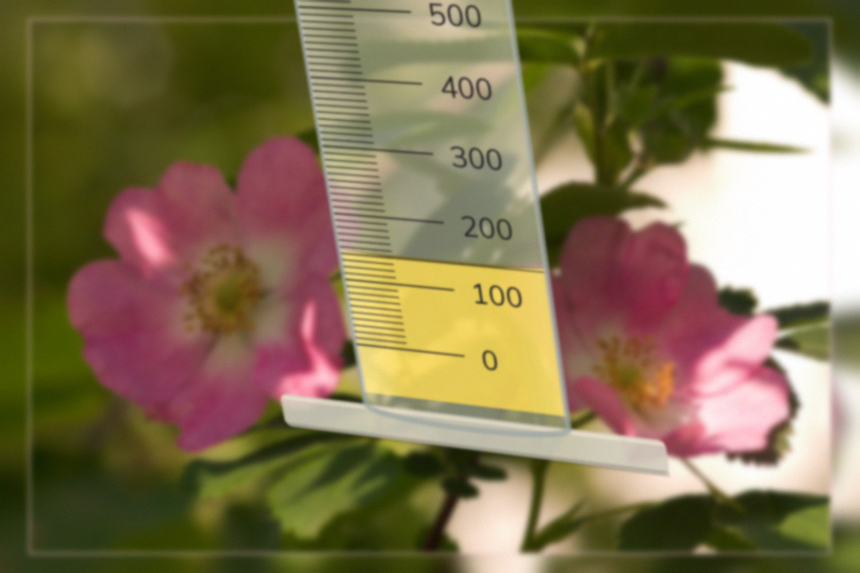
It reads 140; mL
